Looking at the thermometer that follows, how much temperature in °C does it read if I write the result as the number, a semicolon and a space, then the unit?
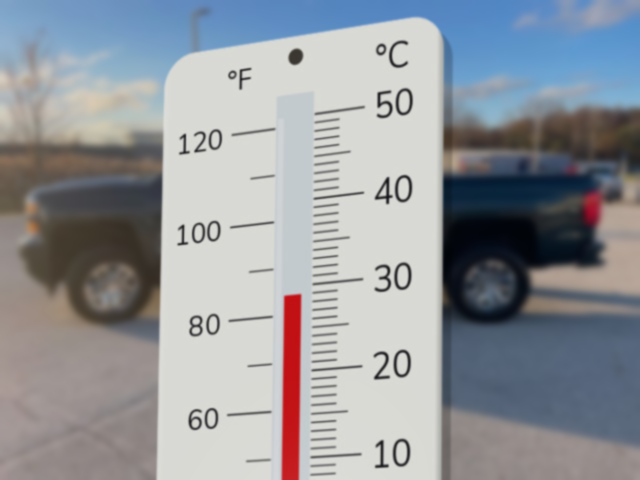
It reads 29; °C
